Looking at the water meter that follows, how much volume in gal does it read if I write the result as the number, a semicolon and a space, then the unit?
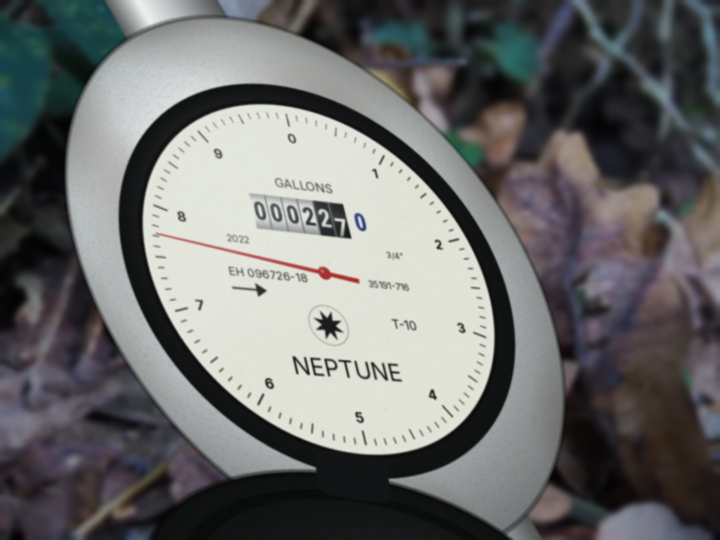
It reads 2267.7; gal
